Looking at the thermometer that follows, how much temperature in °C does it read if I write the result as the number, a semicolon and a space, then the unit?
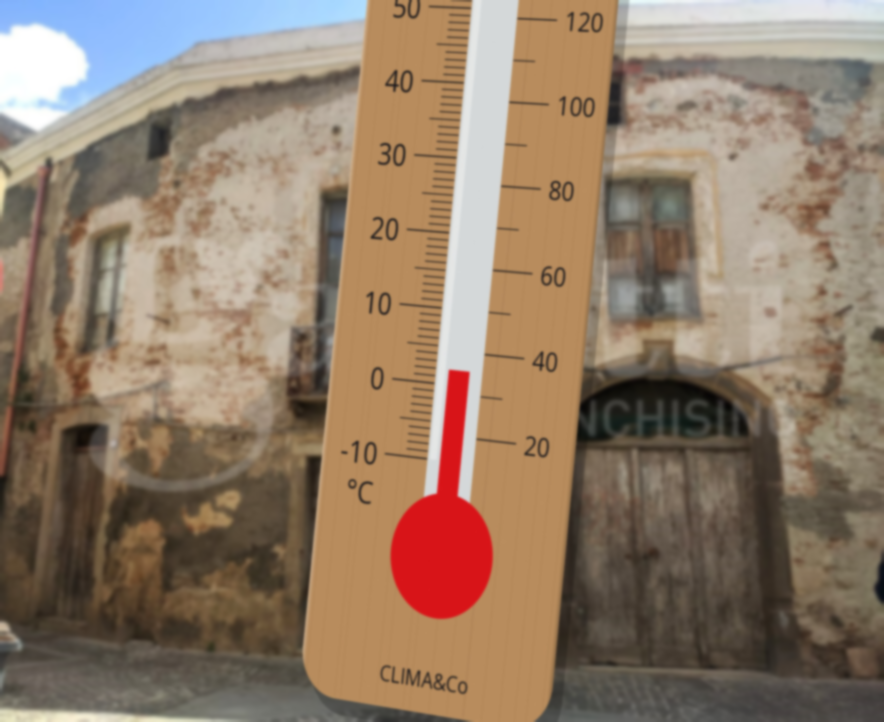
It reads 2; °C
